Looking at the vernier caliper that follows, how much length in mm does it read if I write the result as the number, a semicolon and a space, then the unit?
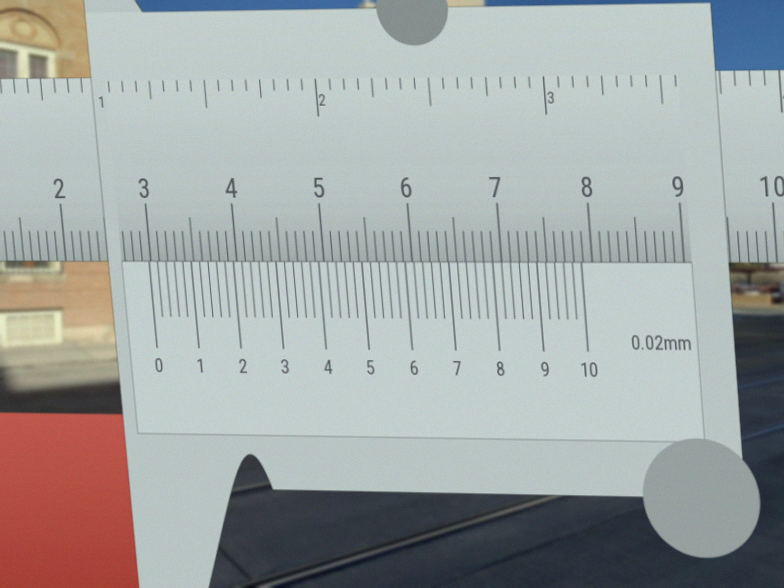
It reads 29.8; mm
